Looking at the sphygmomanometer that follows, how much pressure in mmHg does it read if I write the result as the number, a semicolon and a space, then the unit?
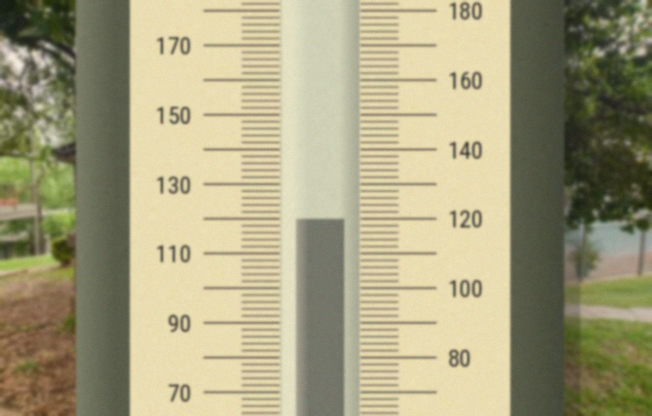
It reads 120; mmHg
